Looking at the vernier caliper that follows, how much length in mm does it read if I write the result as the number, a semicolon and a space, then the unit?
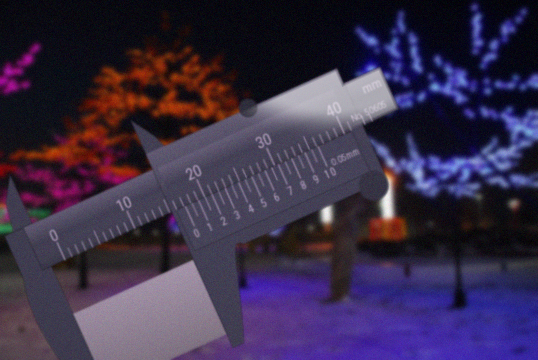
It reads 17.2; mm
